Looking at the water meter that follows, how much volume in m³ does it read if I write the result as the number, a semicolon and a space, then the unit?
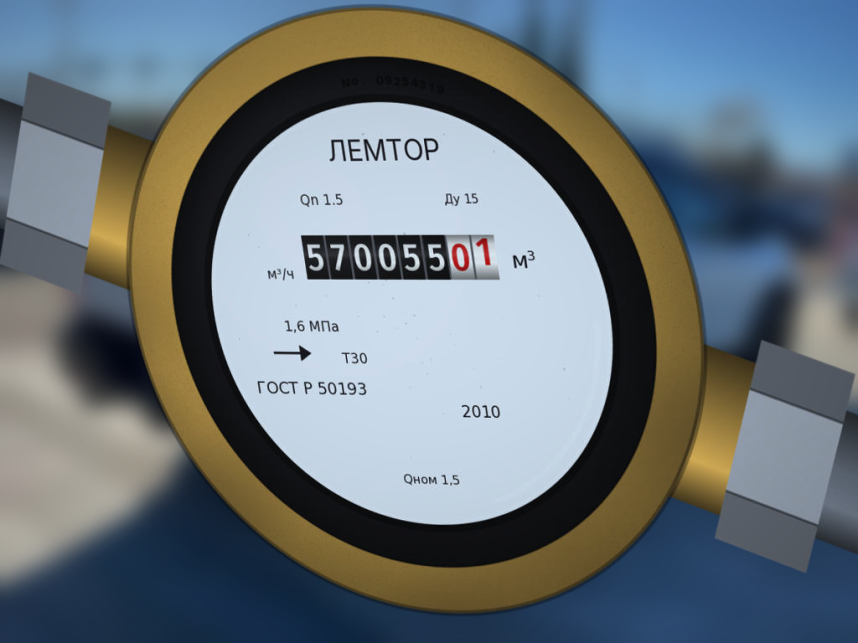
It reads 570055.01; m³
